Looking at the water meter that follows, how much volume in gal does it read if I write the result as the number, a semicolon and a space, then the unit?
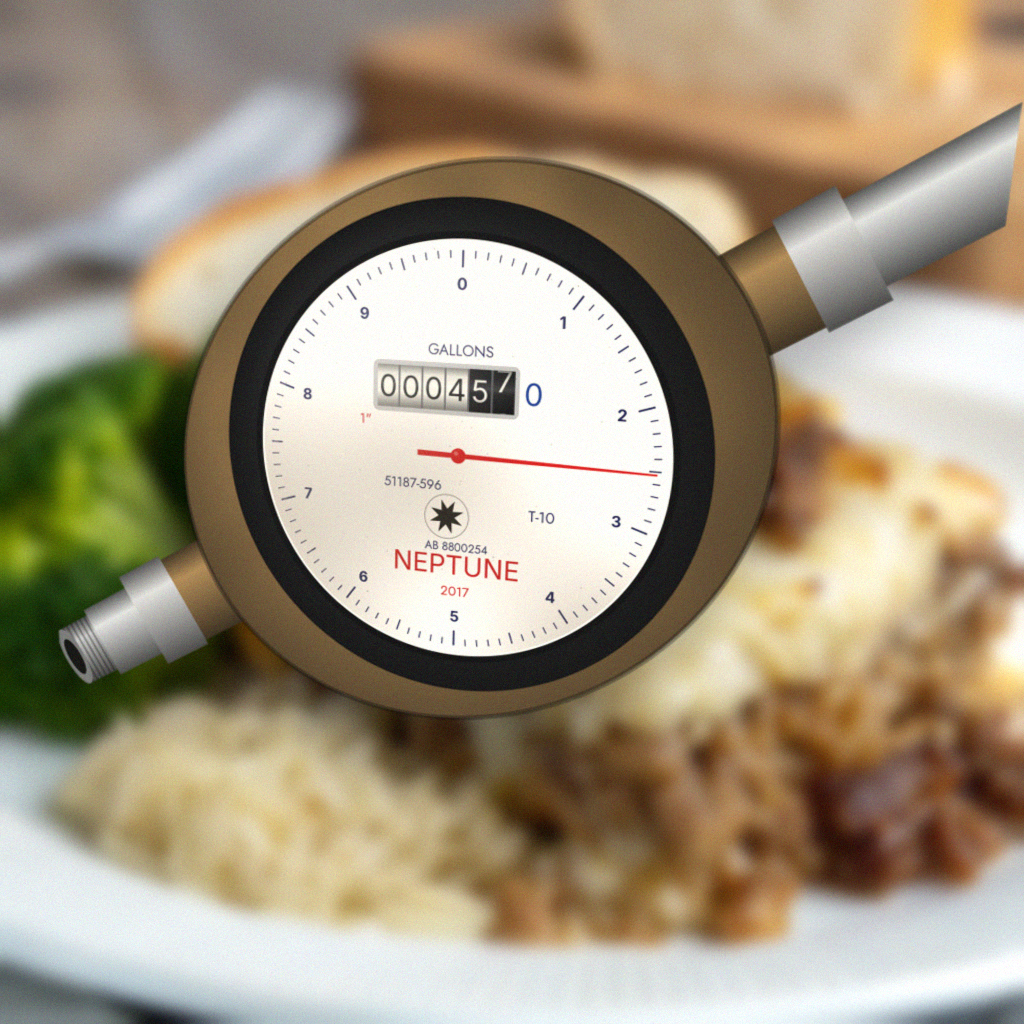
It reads 4572.5; gal
